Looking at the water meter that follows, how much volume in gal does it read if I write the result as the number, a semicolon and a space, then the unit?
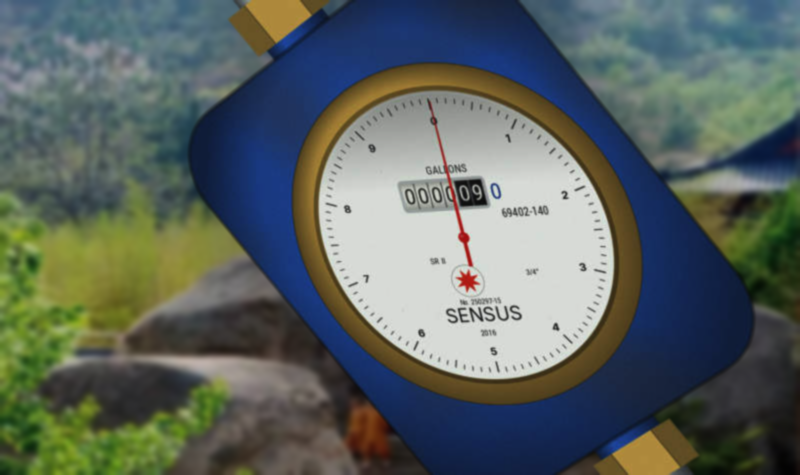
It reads 90.0; gal
